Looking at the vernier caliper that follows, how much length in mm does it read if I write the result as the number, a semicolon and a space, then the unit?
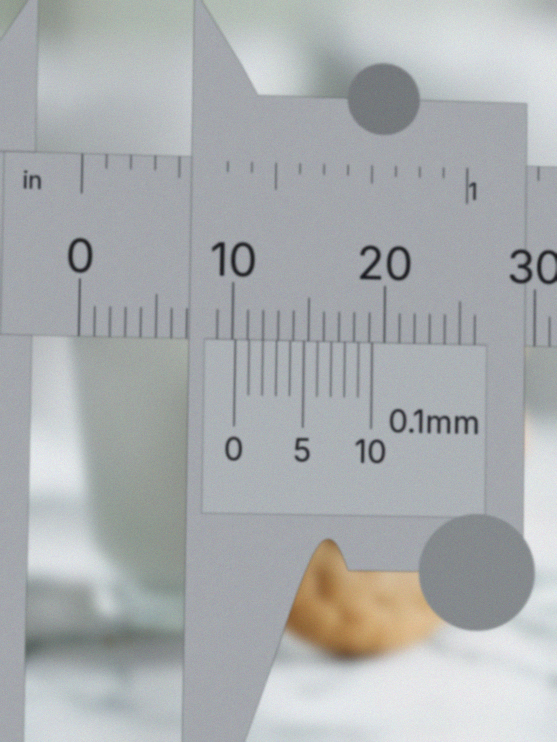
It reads 10.2; mm
